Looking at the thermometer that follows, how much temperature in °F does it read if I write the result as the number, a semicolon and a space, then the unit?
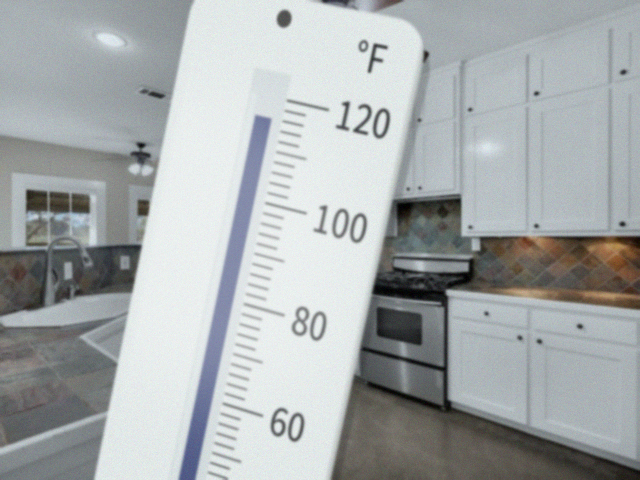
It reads 116; °F
